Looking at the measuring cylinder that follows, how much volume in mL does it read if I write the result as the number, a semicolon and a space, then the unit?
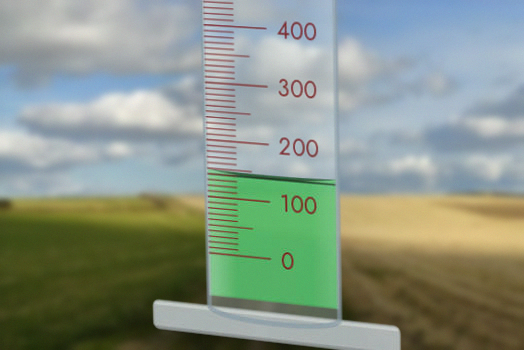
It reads 140; mL
